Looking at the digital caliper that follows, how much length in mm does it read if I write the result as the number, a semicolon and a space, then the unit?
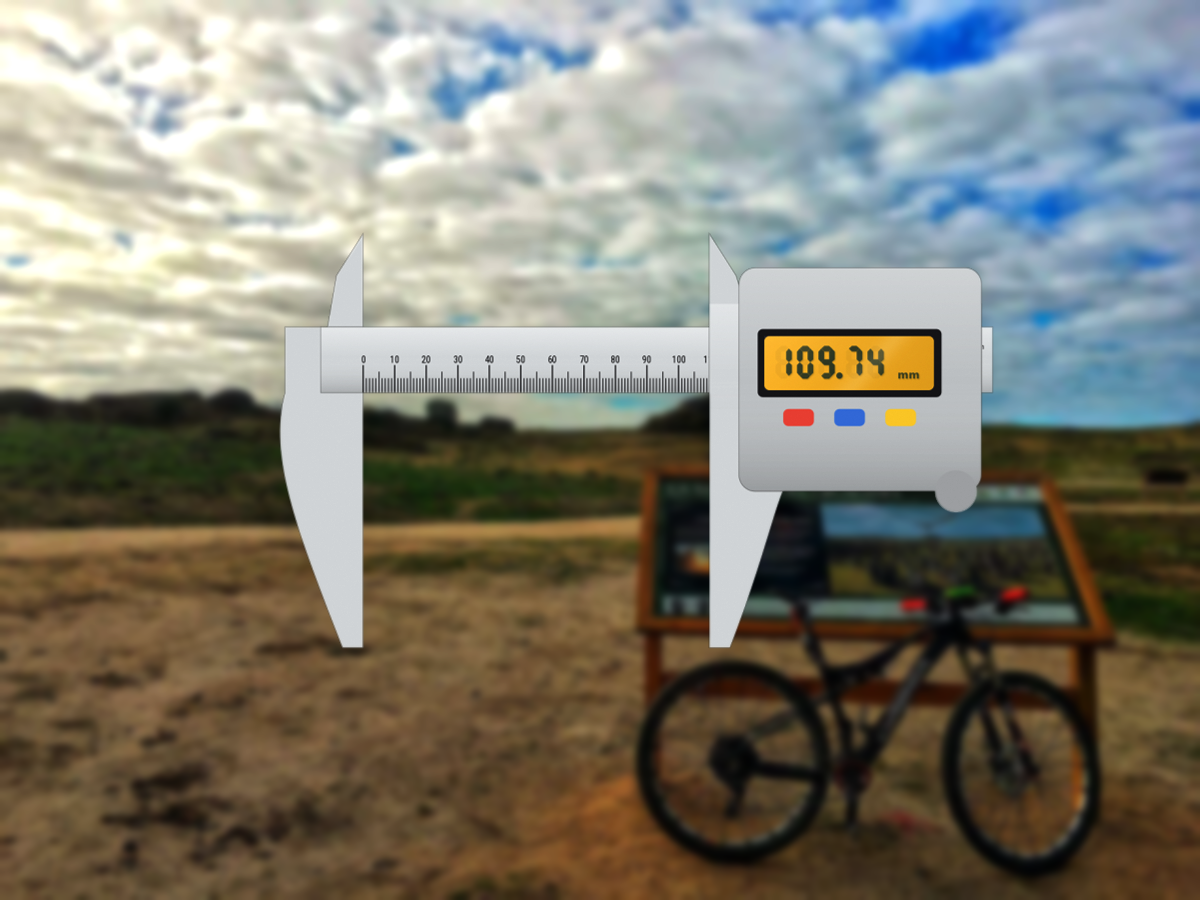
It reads 109.74; mm
